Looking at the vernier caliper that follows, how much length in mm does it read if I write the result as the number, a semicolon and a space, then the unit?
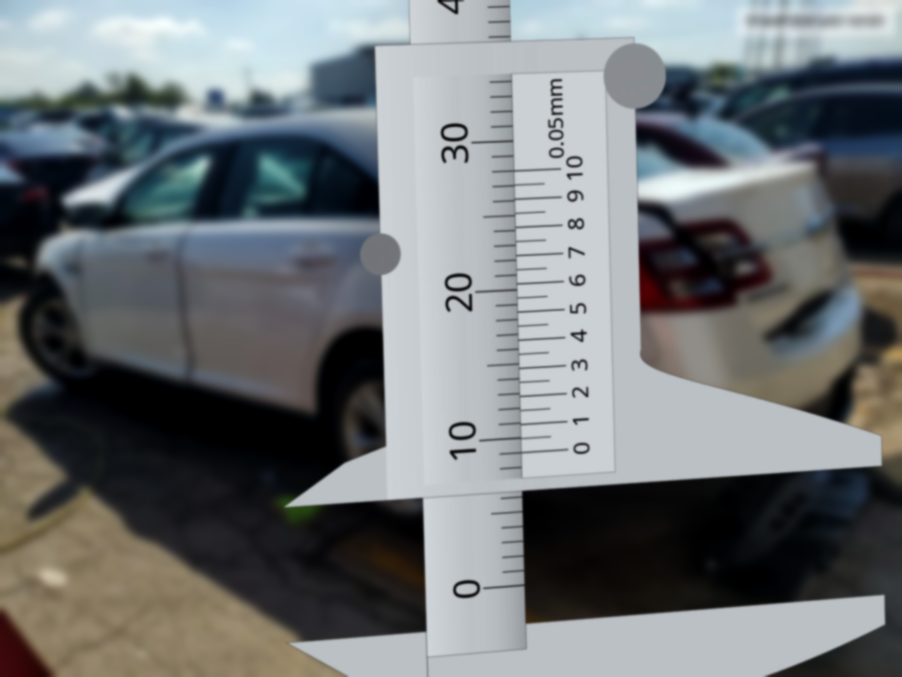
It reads 9.0; mm
